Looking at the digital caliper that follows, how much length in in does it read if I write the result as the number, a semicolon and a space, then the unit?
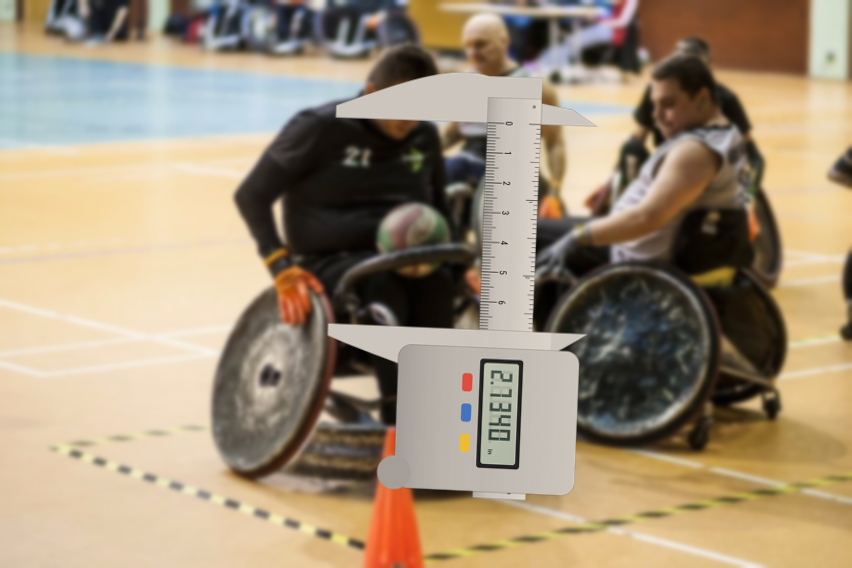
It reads 2.7340; in
